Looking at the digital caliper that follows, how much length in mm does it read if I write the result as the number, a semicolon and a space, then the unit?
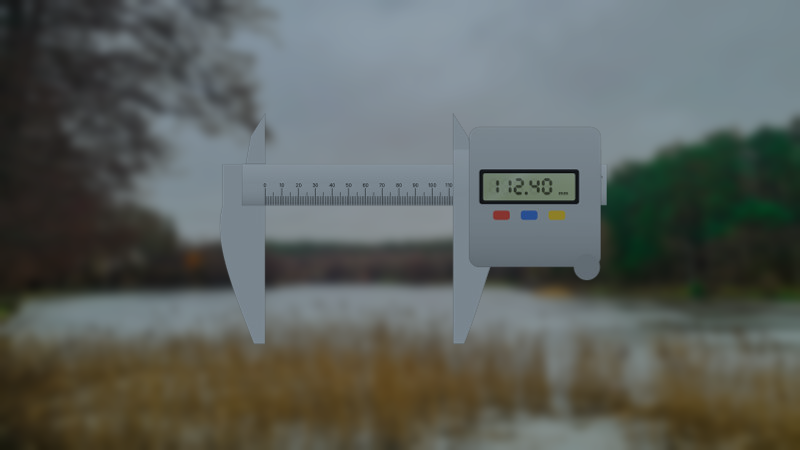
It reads 112.40; mm
